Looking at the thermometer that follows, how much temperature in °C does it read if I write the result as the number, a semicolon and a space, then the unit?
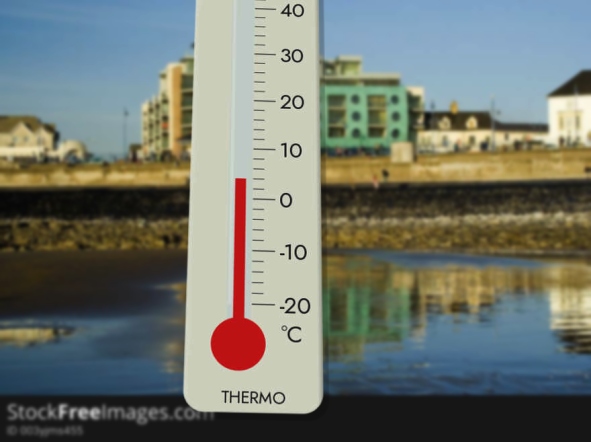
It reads 4; °C
